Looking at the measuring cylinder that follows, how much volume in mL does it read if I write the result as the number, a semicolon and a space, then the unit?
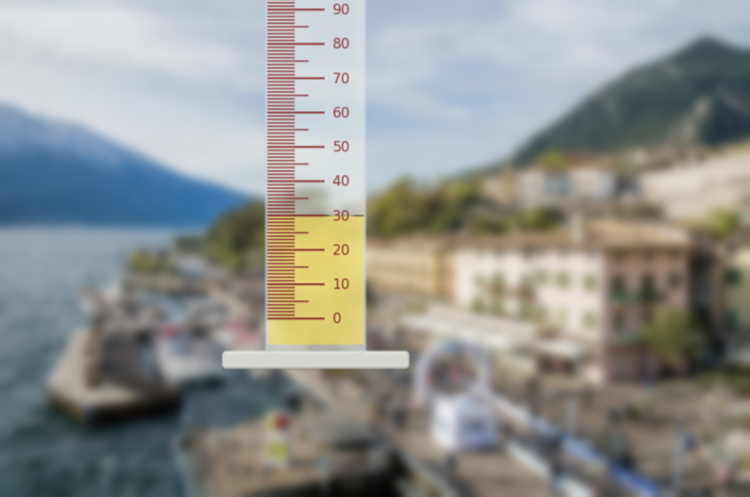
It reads 30; mL
